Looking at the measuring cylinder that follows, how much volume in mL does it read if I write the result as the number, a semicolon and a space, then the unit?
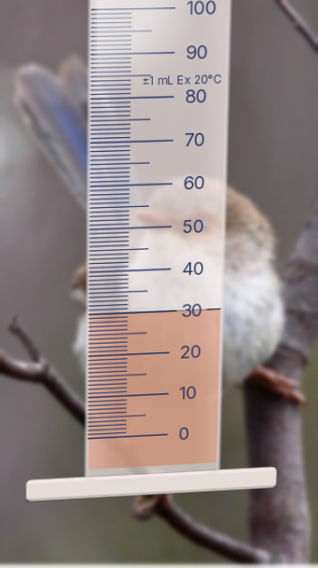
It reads 30; mL
